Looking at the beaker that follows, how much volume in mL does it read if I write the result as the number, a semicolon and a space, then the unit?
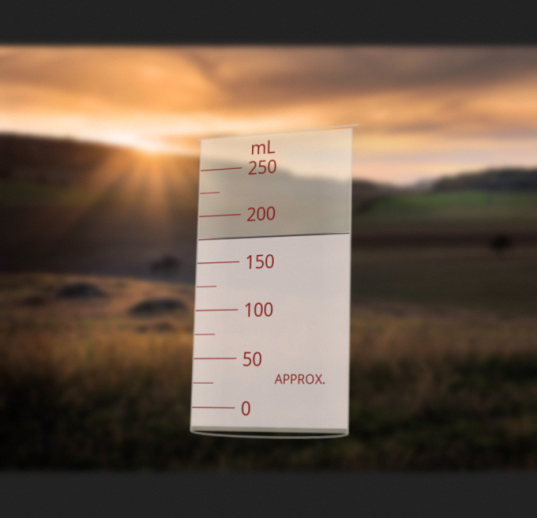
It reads 175; mL
